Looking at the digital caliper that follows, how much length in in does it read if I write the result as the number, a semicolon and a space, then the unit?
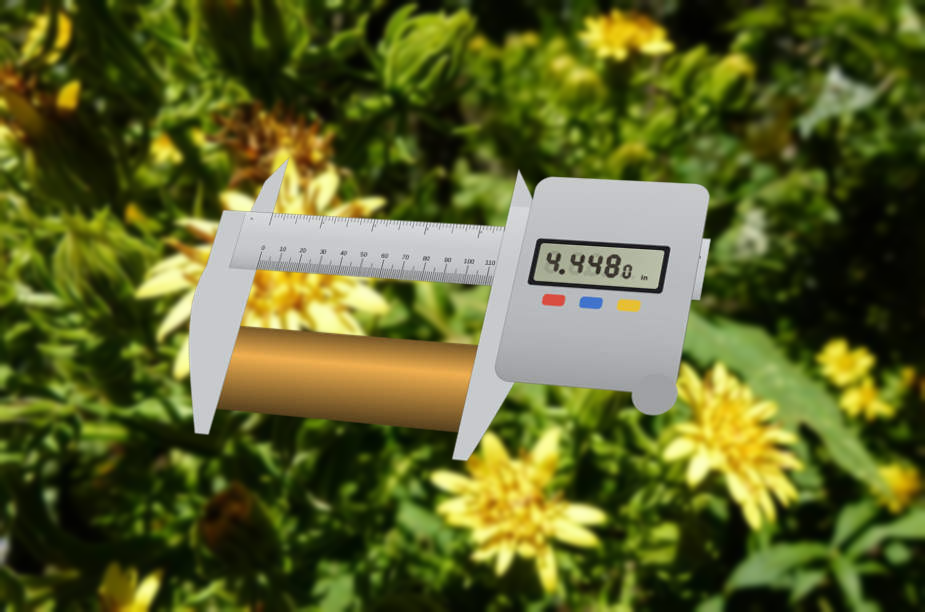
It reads 4.4480; in
